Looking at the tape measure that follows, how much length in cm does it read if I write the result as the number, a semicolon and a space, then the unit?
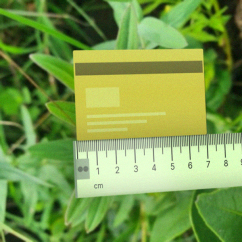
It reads 7; cm
